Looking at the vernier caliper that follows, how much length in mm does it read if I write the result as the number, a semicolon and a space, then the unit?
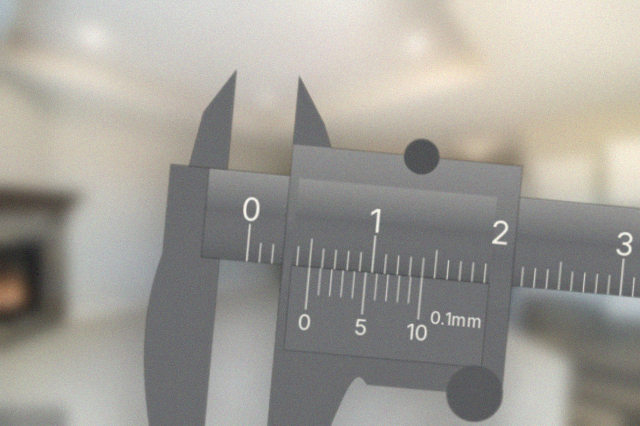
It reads 5.0; mm
